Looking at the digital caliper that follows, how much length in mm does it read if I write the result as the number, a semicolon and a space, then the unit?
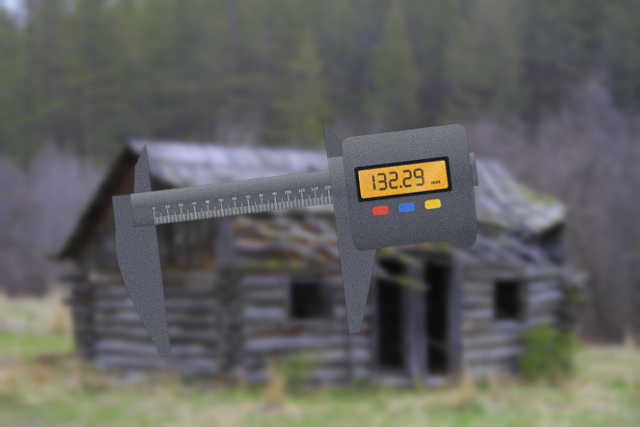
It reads 132.29; mm
